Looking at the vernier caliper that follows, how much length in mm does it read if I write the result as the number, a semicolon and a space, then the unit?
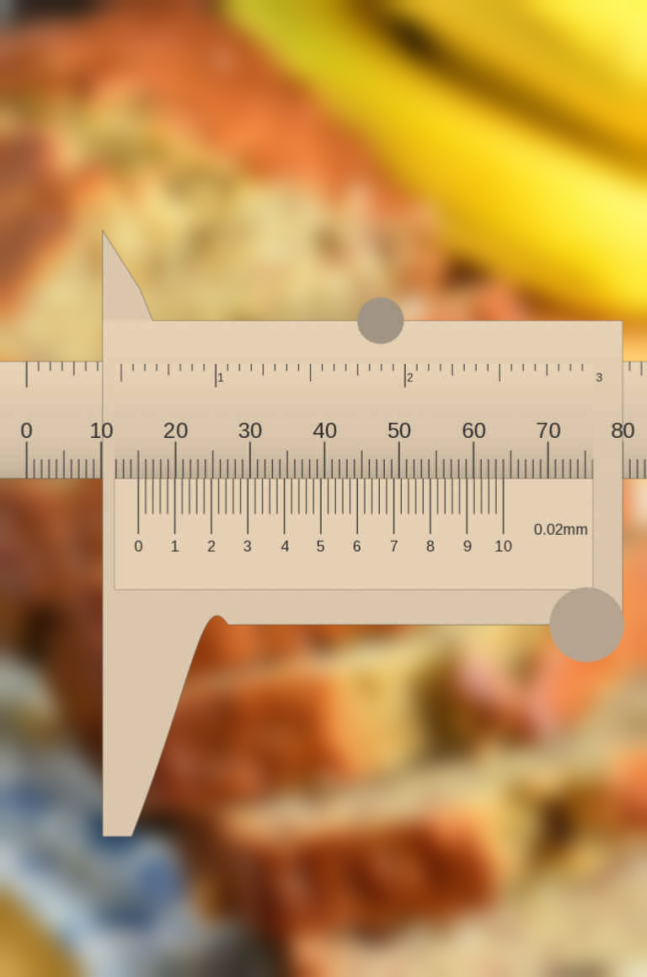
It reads 15.0; mm
